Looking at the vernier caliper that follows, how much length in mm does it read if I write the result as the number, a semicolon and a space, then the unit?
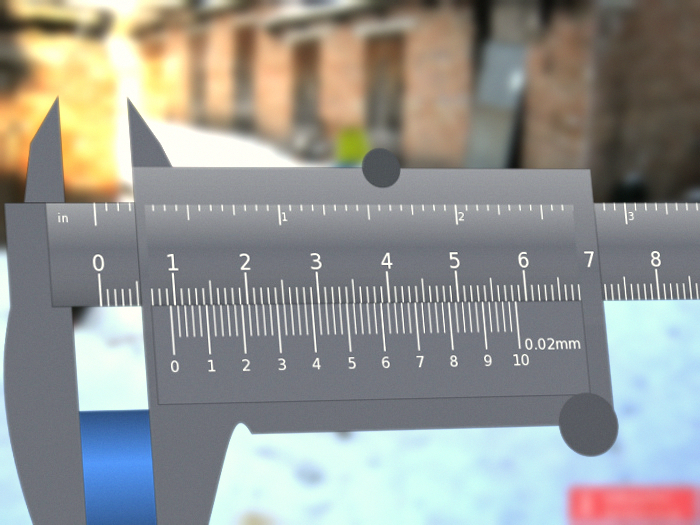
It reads 9.4; mm
